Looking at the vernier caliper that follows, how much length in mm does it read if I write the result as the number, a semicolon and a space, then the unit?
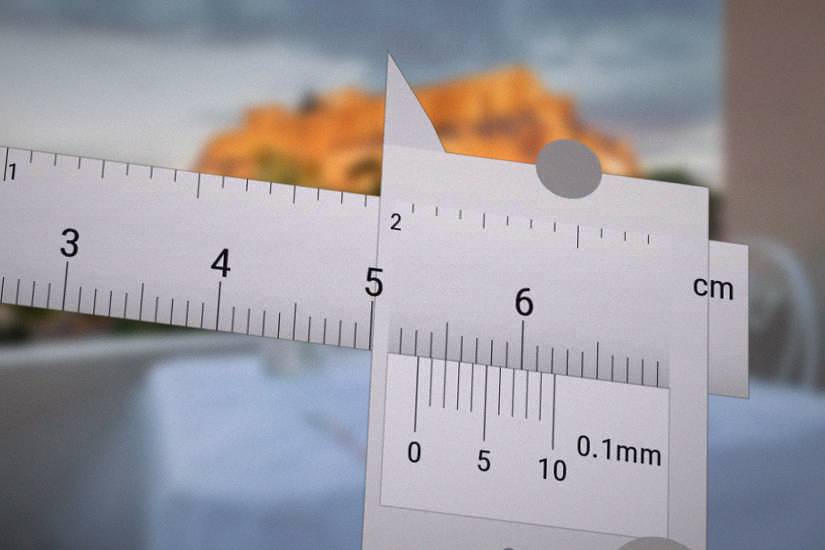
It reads 53.2; mm
